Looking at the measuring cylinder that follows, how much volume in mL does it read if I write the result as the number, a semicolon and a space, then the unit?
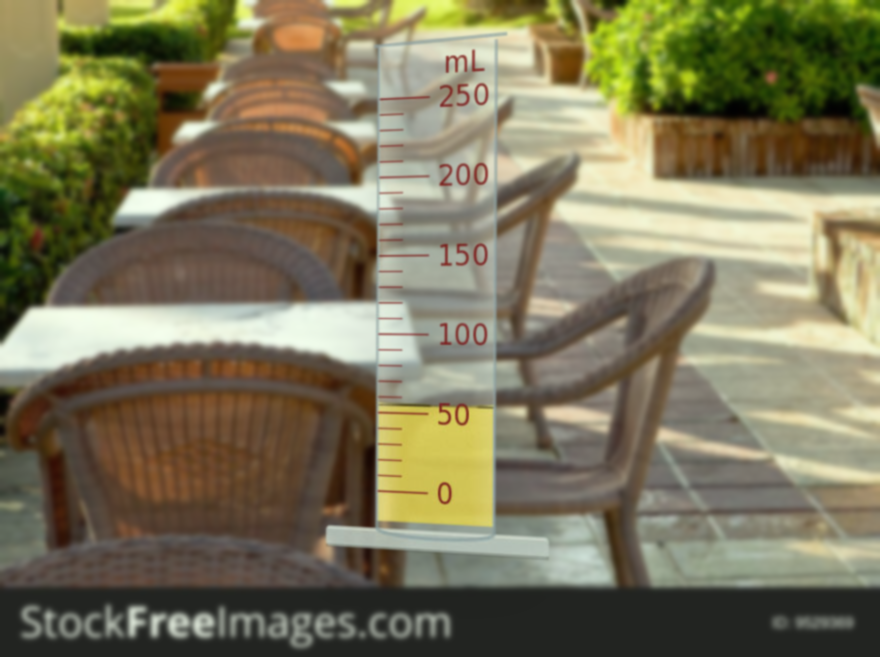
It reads 55; mL
